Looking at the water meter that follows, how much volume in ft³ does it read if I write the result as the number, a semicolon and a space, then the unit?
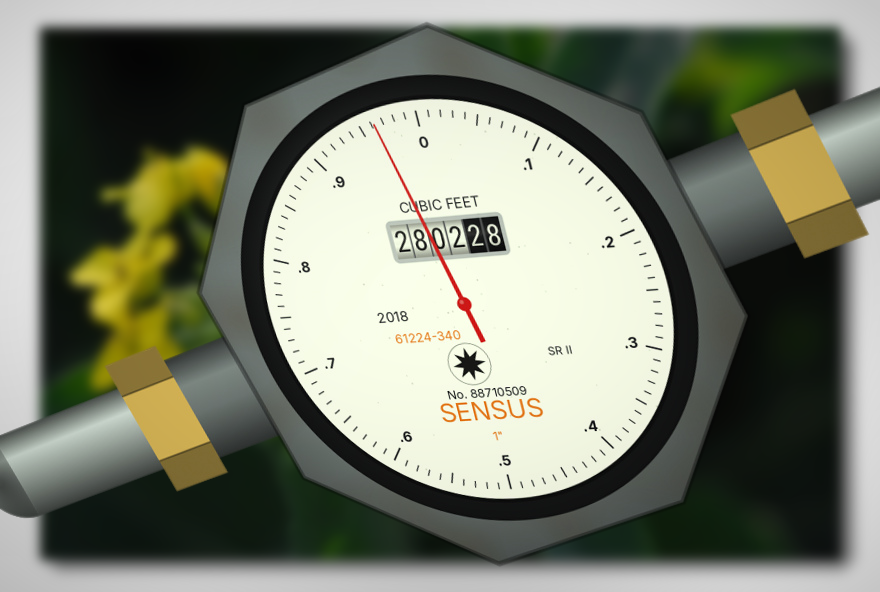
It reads 280227.96; ft³
